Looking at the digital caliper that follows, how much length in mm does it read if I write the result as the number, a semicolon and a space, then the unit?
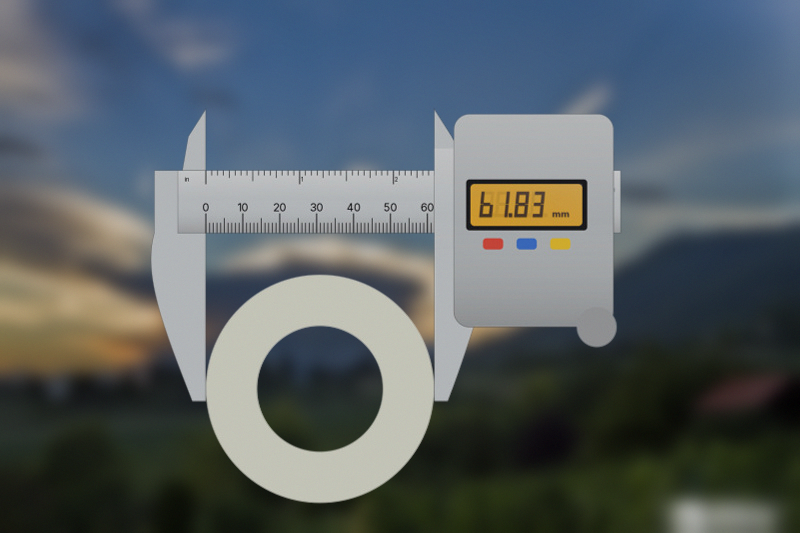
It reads 61.83; mm
